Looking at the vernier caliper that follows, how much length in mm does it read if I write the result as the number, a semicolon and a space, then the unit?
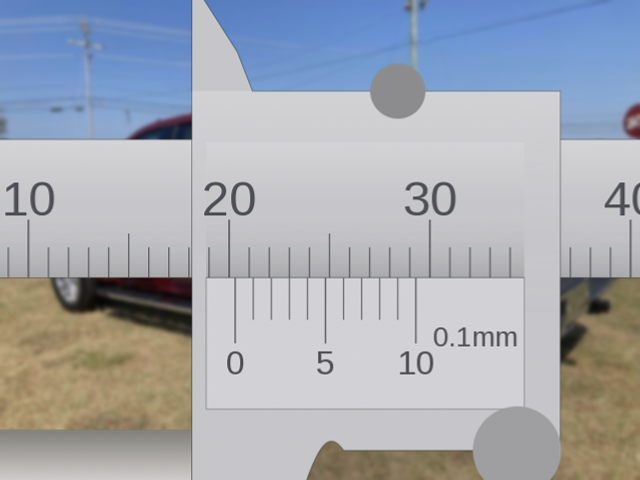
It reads 20.3; mm
